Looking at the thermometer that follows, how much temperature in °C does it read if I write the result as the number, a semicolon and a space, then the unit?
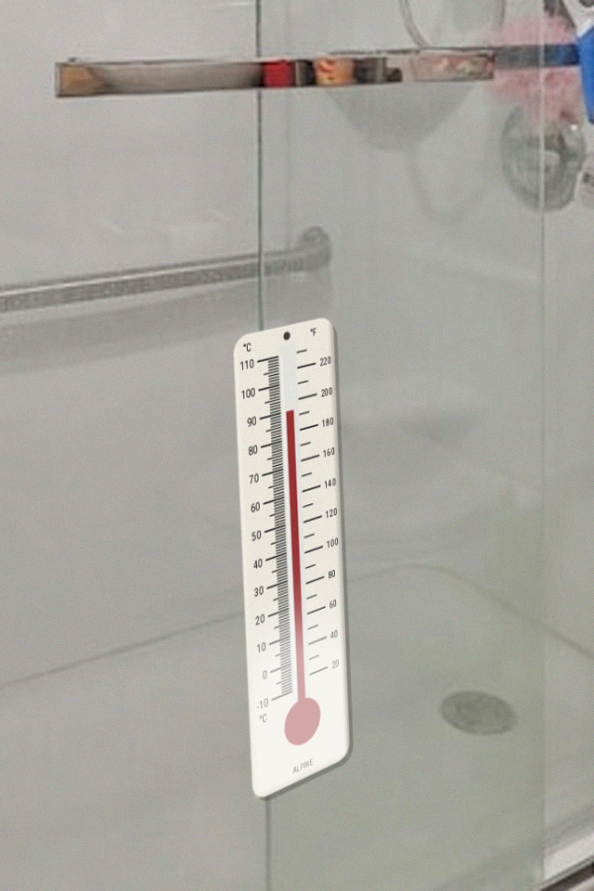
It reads 90; °C
